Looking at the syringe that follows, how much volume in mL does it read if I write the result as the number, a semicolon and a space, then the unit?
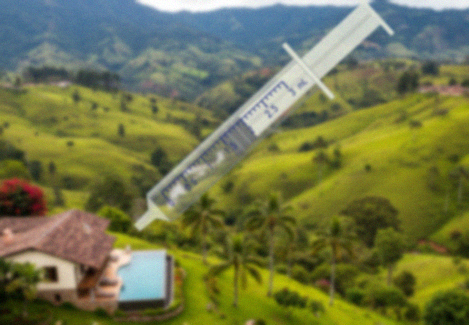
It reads 1.5; mL
